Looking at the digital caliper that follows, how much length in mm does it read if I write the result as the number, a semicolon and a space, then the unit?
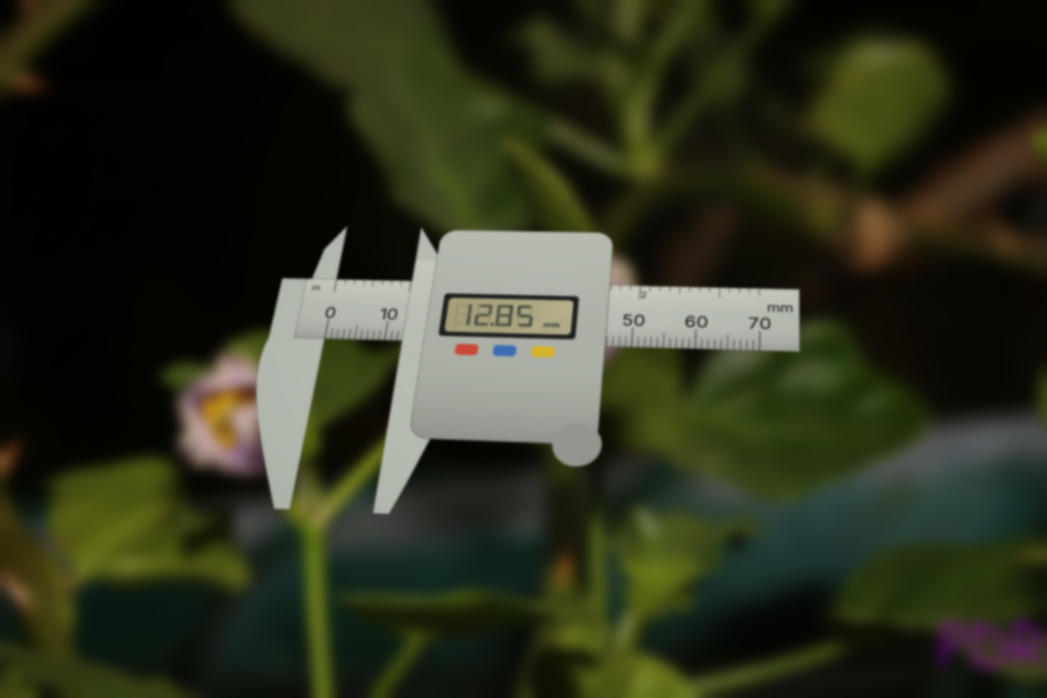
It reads 12.85; mm
